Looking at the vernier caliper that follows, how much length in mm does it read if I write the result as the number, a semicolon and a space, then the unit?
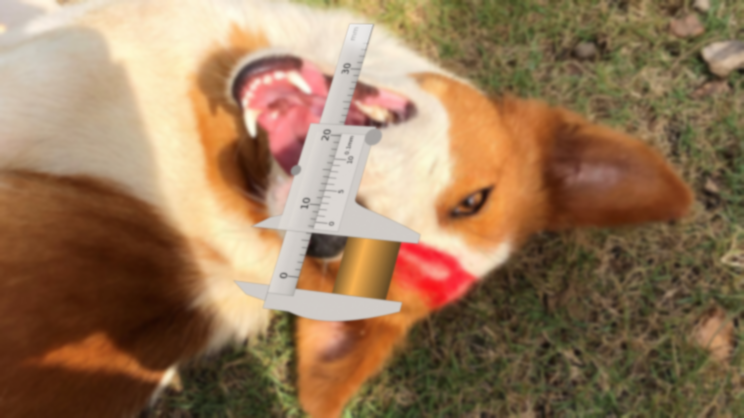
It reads 7.6; mm
